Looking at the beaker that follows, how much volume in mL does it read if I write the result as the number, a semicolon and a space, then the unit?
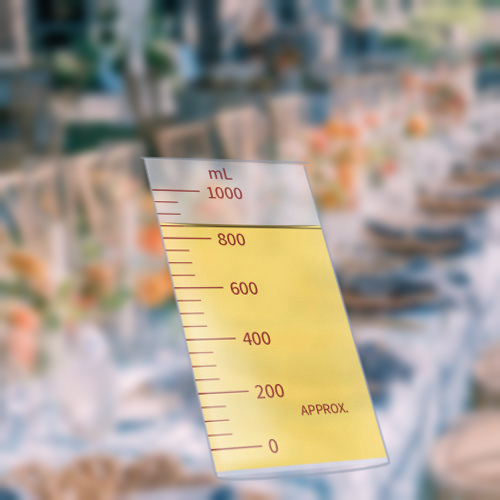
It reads 850; mL
